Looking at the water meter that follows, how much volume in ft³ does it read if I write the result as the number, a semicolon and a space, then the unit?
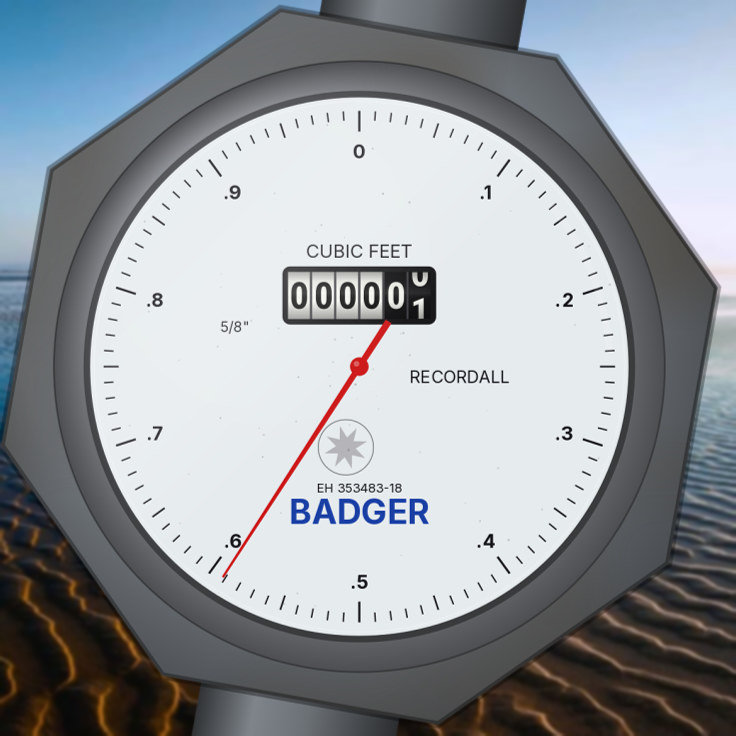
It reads 0.59; ft³
